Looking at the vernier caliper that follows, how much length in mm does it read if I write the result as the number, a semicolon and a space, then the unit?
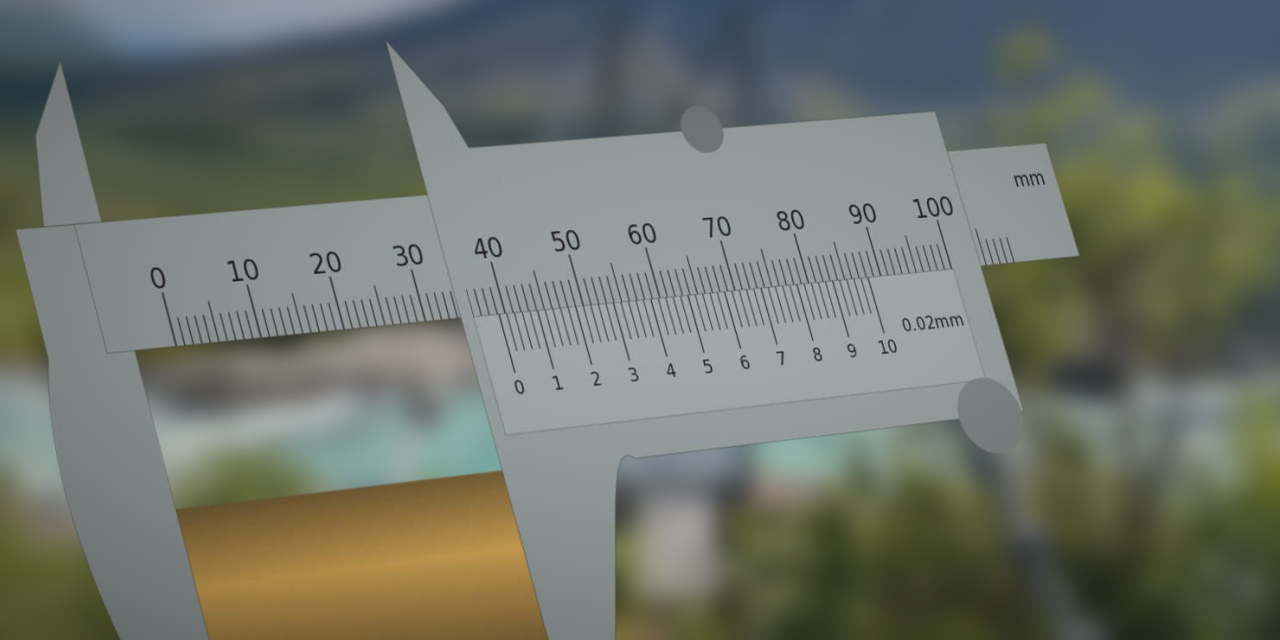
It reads 39.2; mm
